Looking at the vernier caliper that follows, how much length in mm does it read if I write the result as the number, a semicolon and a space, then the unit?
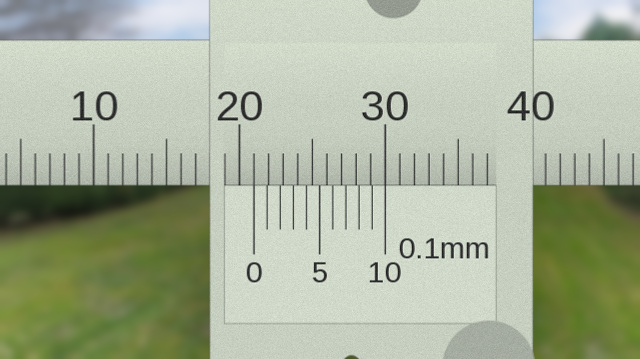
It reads 21.0; mm
